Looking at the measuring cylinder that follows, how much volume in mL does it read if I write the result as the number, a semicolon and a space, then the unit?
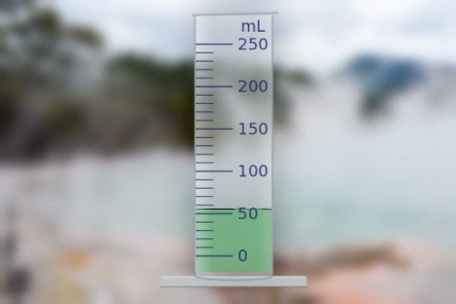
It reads 55; mL
